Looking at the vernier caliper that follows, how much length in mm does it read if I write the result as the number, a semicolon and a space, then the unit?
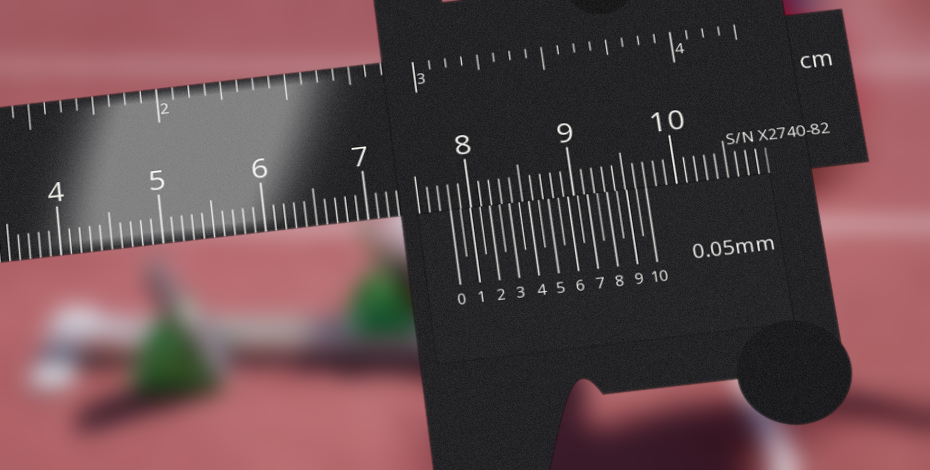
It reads 78.0; mm
